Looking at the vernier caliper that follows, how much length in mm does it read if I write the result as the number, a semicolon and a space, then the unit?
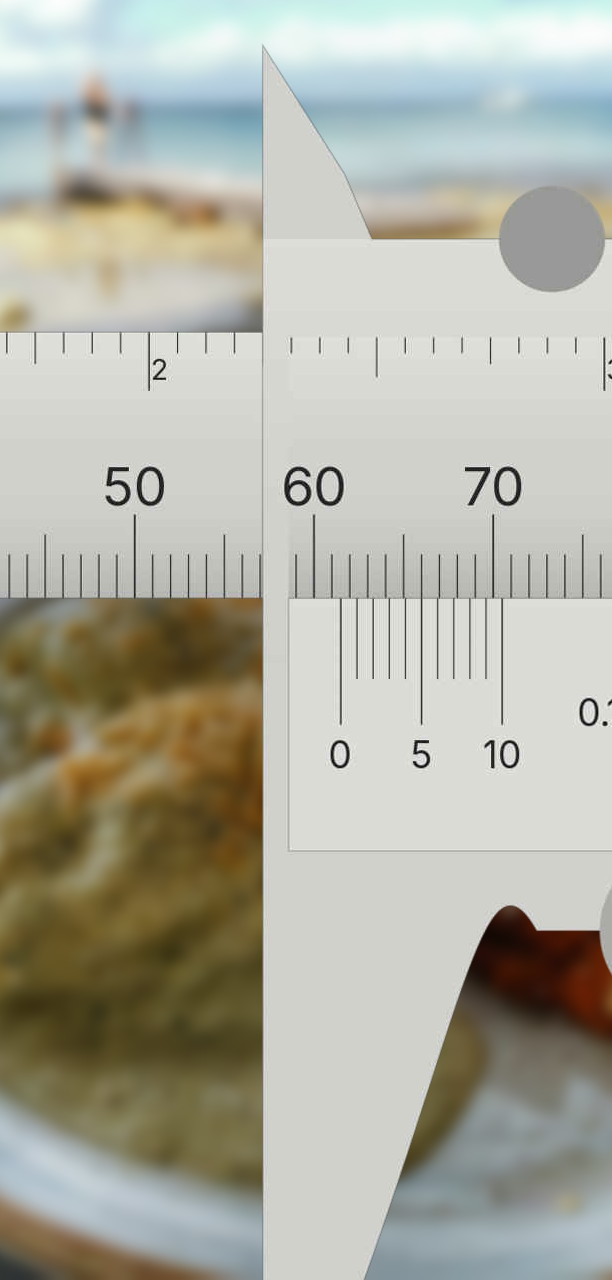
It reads 61.5; mm
